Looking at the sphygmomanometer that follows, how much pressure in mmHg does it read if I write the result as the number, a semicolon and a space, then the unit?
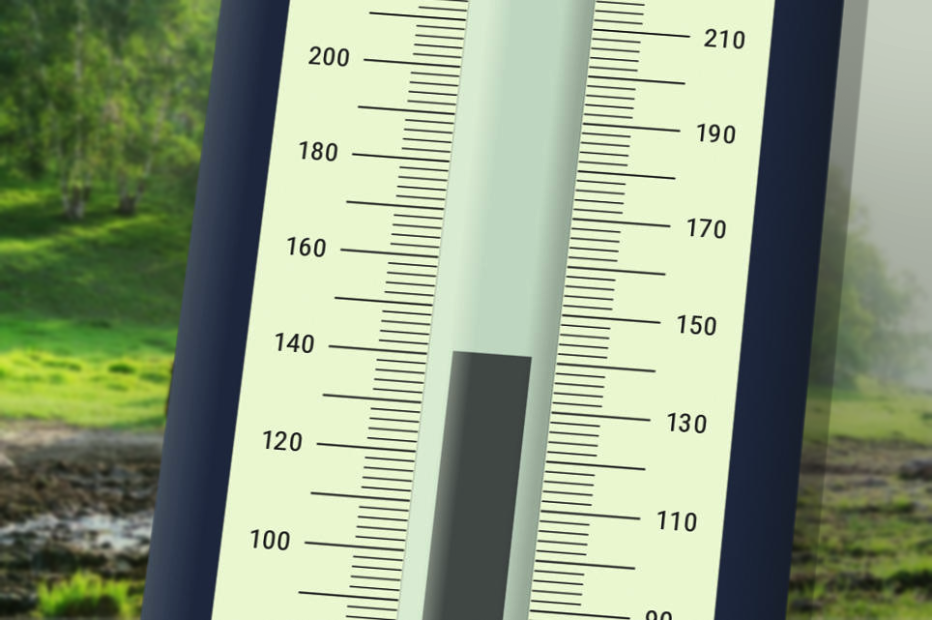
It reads 141; mmHg
